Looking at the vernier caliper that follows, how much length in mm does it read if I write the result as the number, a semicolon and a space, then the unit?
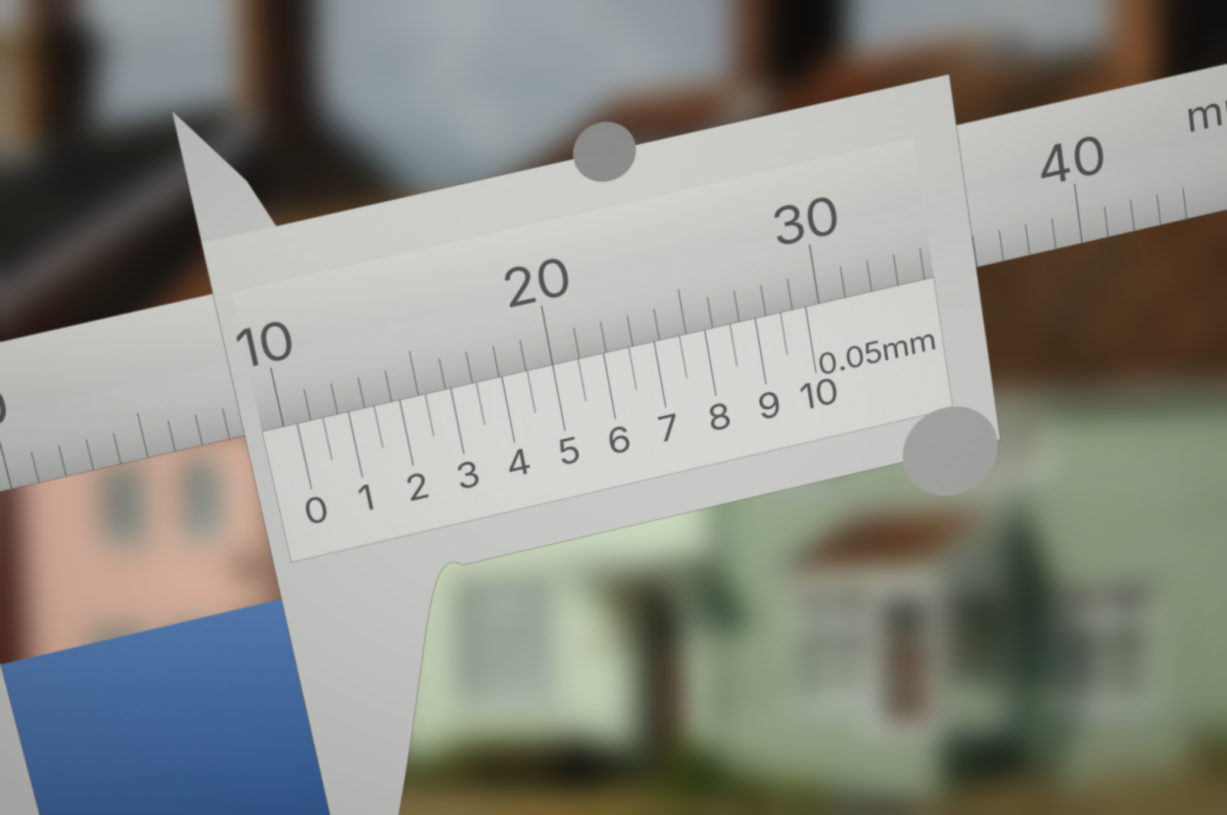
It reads 10.50; mm
